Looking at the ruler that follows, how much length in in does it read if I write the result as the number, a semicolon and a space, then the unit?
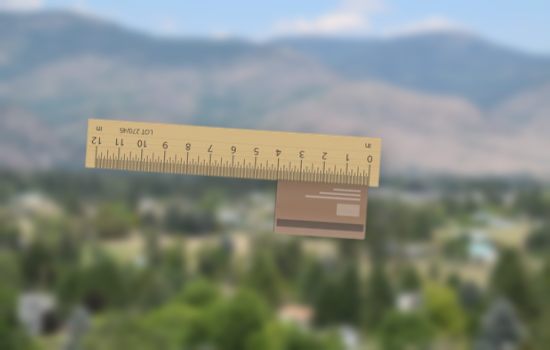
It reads 4; in
